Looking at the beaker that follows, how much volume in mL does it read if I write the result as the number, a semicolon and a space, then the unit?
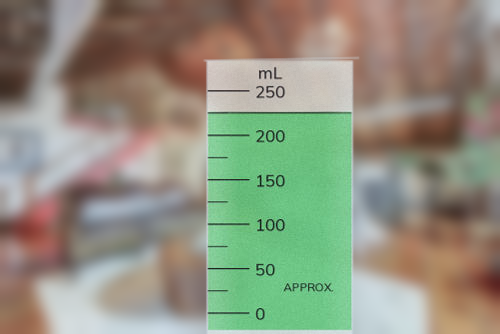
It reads 225; mL
